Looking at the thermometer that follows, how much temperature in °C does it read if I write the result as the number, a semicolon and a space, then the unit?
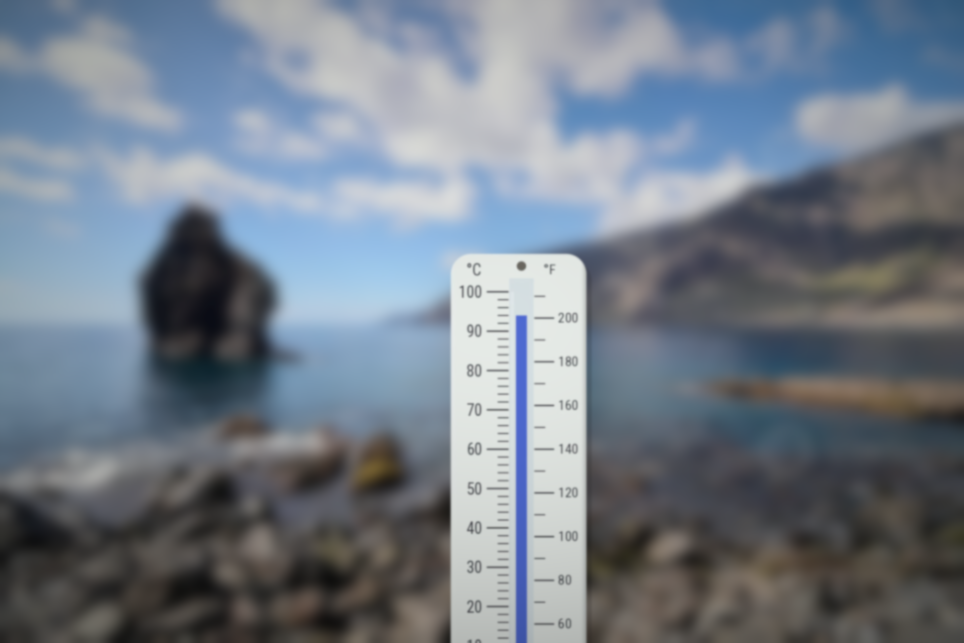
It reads 94; °C
